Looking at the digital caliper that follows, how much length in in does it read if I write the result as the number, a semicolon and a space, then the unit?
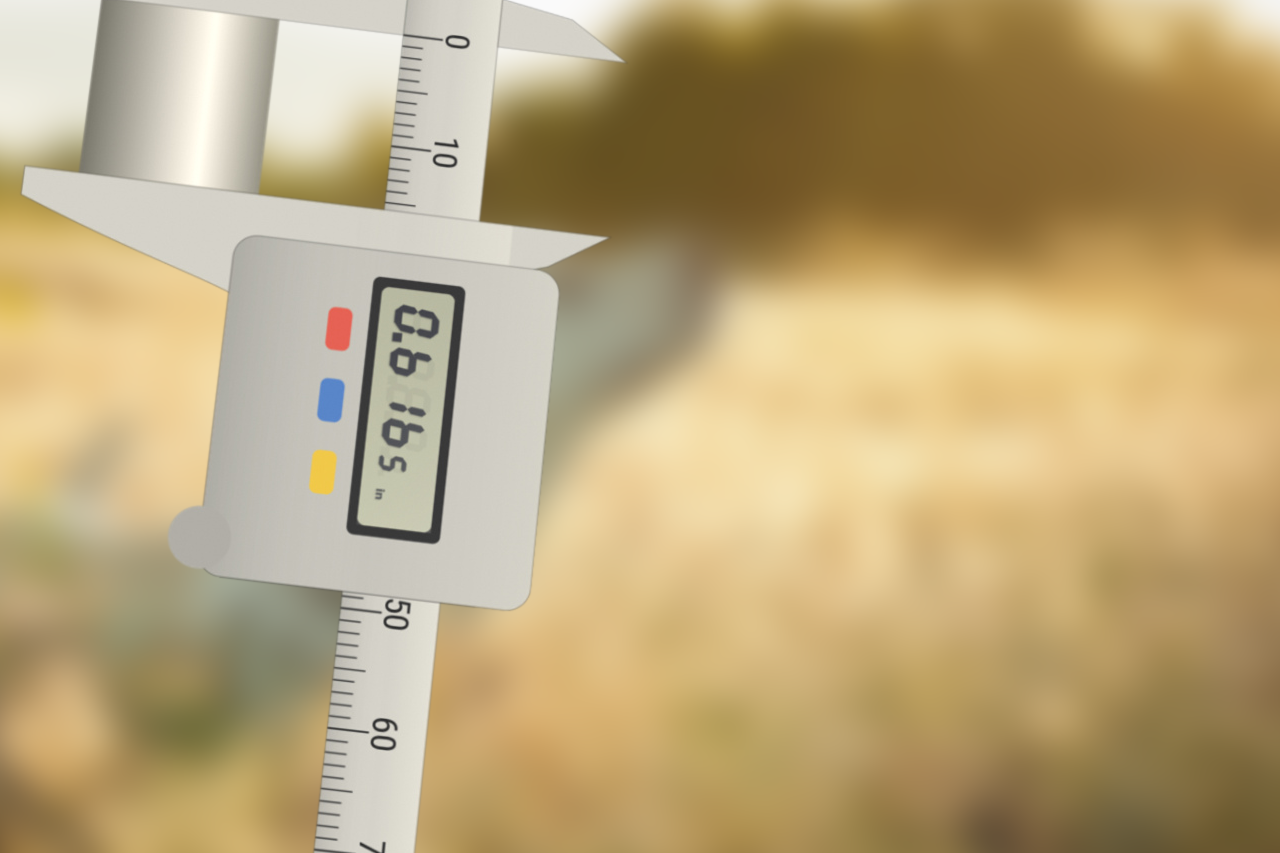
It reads 0.6165; in
